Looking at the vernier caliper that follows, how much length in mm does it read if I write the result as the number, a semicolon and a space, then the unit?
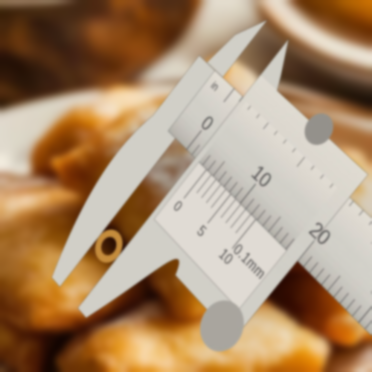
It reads 3.8; mm
